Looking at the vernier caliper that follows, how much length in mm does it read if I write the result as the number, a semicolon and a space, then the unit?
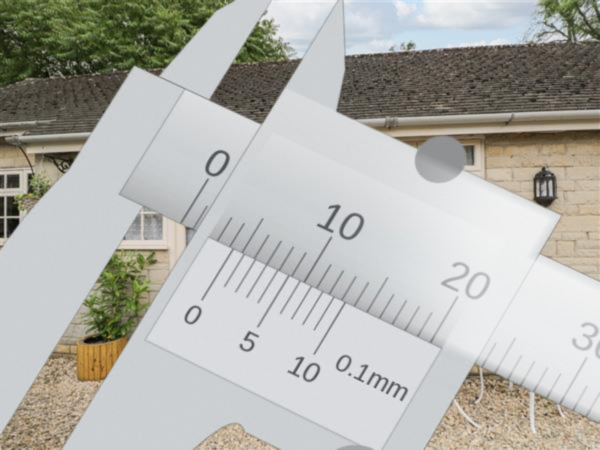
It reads 4.3; mm
